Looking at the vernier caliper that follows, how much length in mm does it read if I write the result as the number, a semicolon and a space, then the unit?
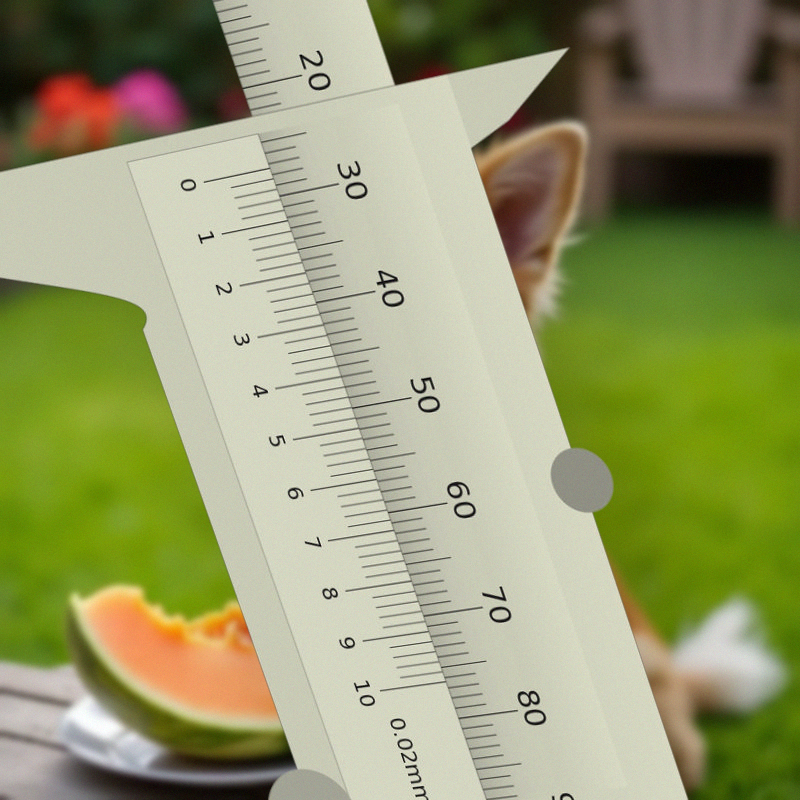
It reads 27.4; mm
